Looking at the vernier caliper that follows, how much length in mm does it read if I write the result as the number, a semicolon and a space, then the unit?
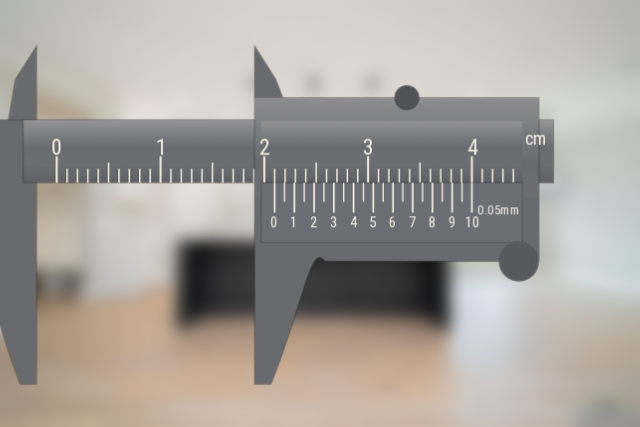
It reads 21.0; mm
